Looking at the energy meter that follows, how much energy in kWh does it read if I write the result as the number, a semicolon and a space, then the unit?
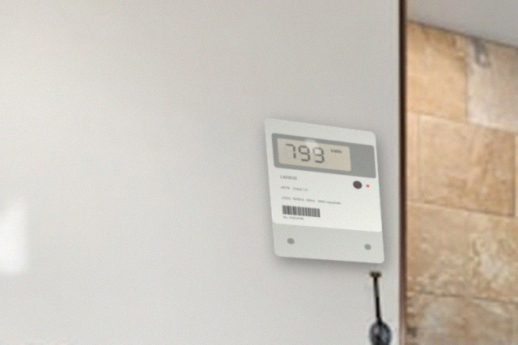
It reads 799; kWh
